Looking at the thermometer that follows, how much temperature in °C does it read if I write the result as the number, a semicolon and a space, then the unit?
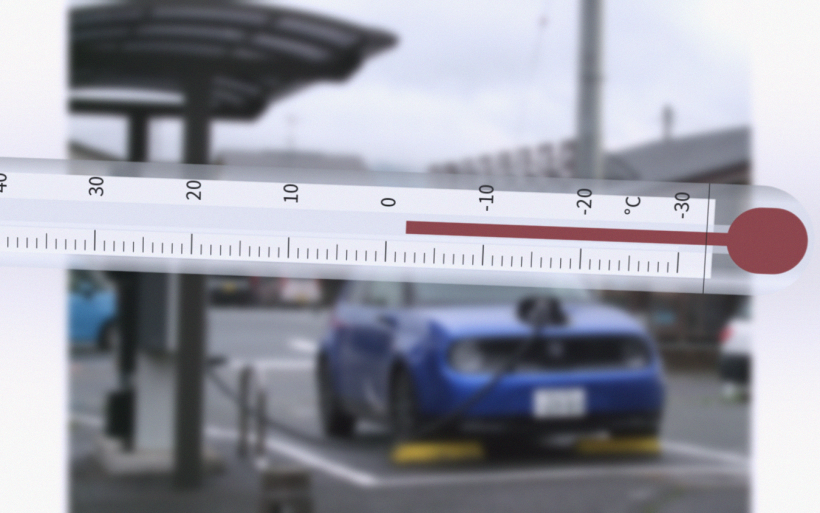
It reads -2; °C
